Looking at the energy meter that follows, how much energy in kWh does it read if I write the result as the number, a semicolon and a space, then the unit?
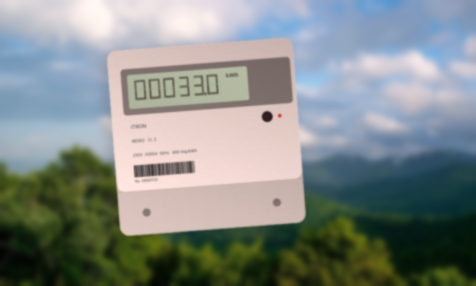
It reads 33.0; kWh
